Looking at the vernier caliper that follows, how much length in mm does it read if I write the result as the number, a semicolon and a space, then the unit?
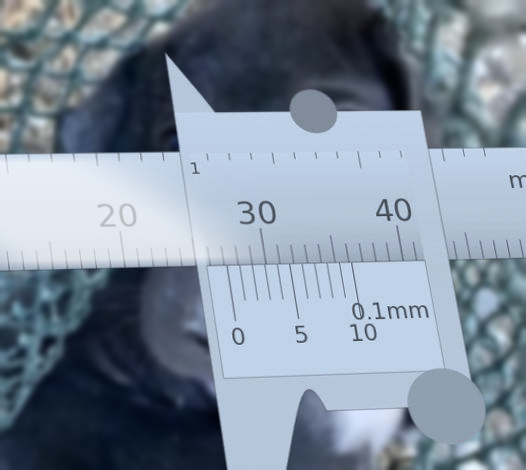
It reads 27.2; mm
